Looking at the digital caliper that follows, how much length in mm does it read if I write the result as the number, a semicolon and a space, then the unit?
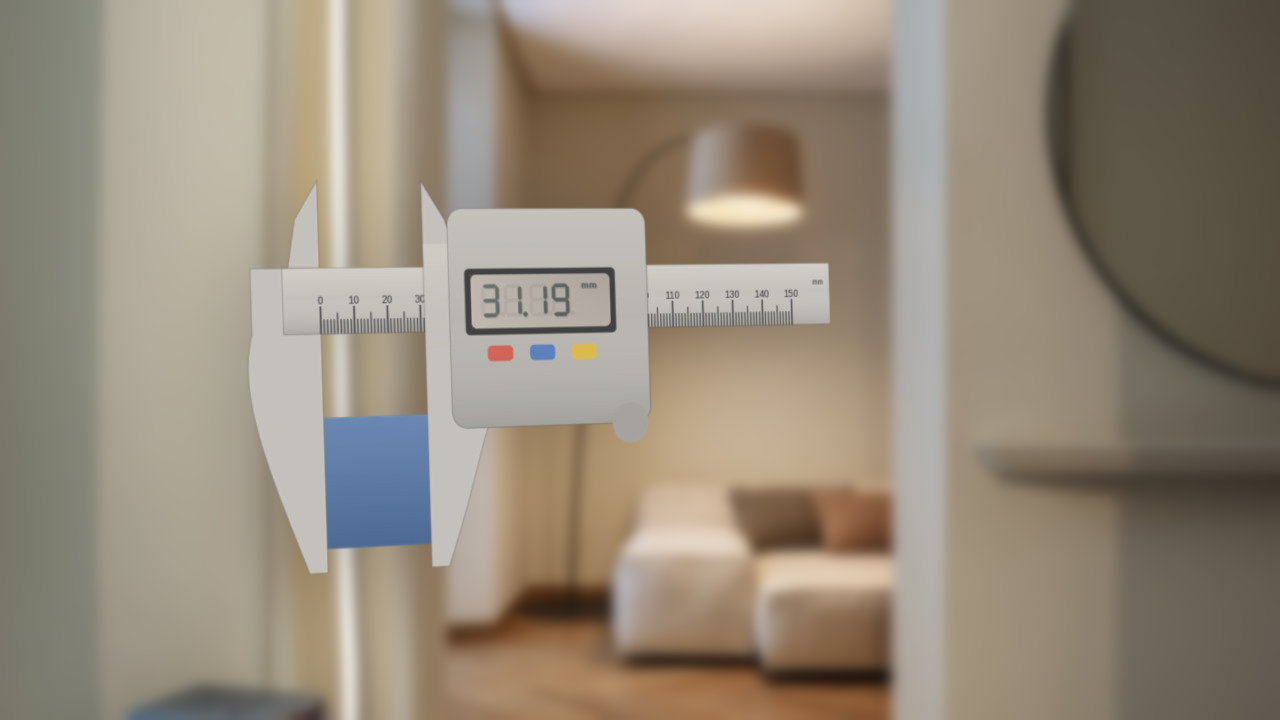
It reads 31.19; mm
